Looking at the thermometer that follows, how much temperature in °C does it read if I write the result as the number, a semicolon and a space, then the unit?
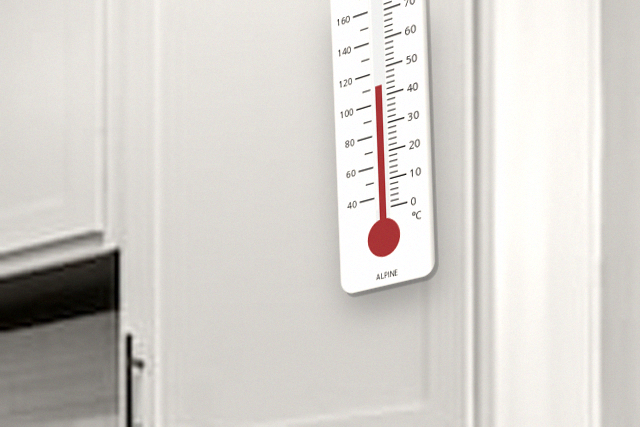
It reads 44; °C
